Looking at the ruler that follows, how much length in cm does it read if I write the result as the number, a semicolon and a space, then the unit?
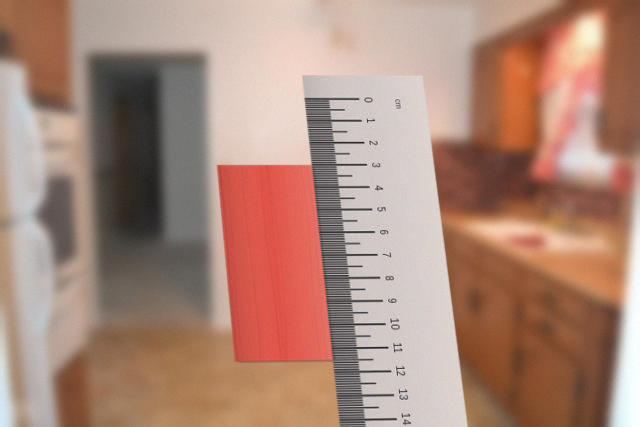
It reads 8.5; cm
